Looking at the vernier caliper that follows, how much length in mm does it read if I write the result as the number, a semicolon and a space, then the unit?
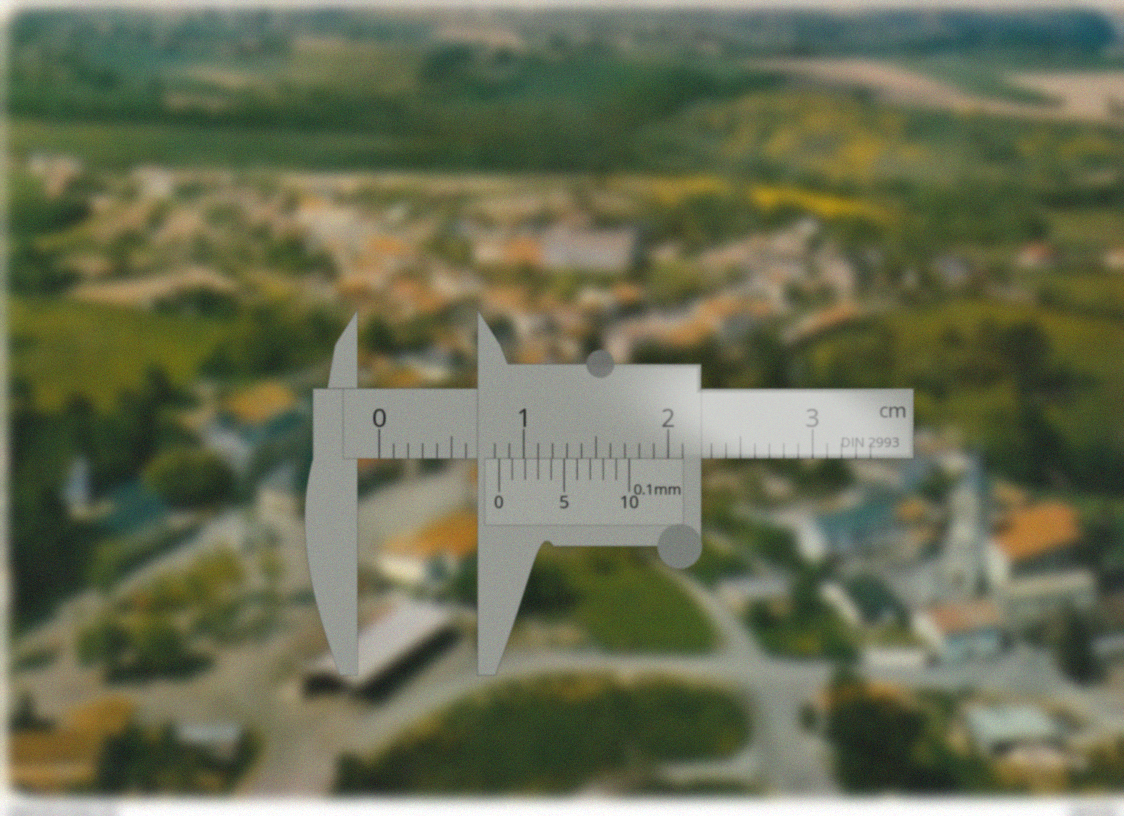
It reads 8.3; mm
